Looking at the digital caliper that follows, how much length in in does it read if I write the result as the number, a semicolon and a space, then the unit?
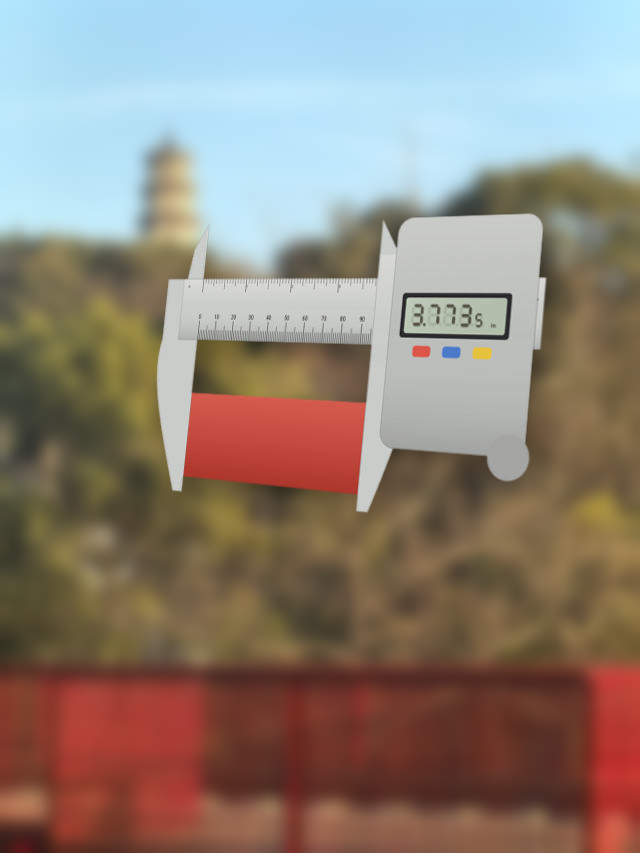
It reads 3.7735; in
